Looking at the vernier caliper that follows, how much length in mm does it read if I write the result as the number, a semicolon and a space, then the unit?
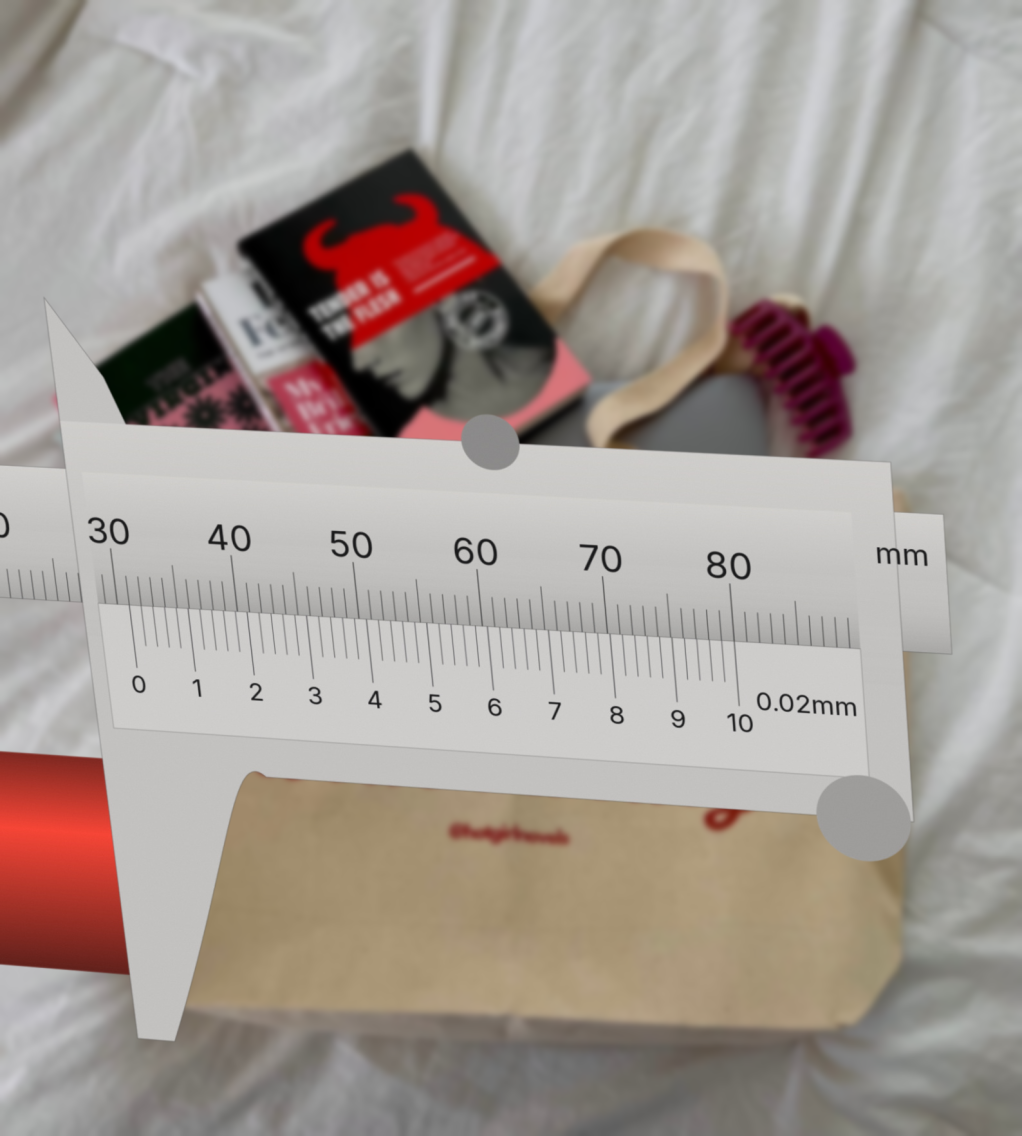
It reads 31.0; mm
